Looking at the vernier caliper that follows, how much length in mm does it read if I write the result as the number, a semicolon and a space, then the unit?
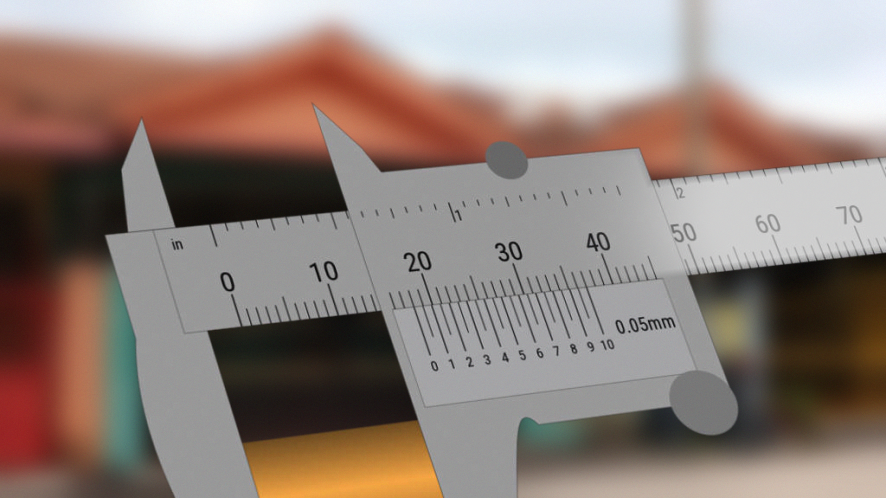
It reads 18.0; mm
